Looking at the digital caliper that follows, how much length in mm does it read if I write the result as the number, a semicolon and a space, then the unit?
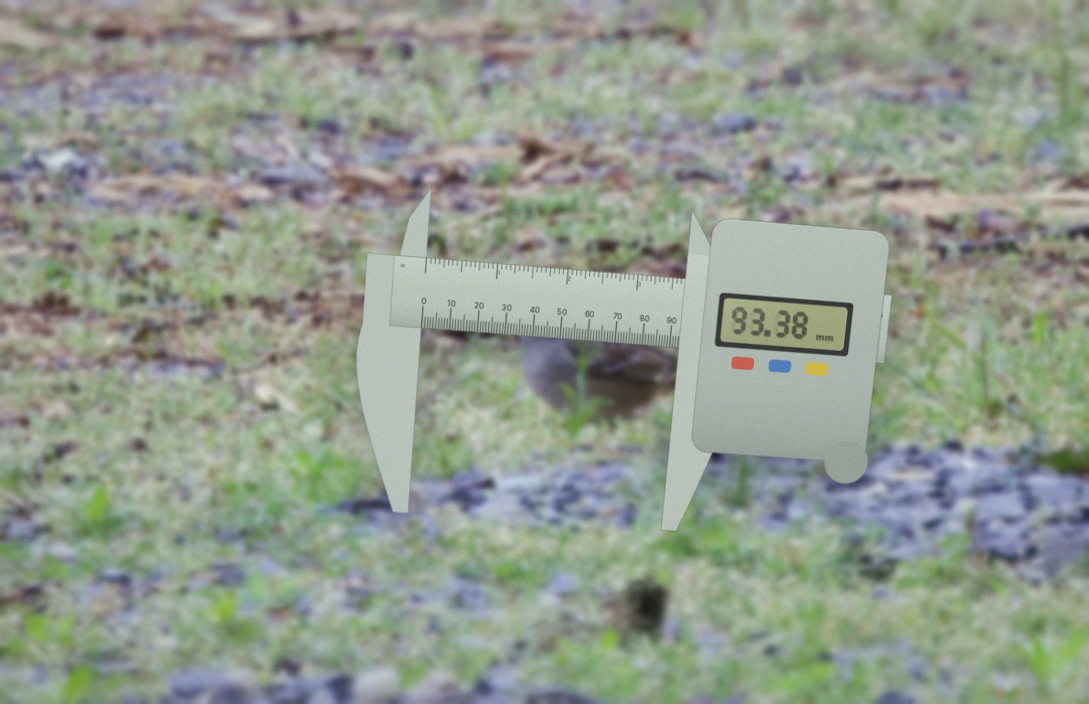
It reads 93.38; mm
